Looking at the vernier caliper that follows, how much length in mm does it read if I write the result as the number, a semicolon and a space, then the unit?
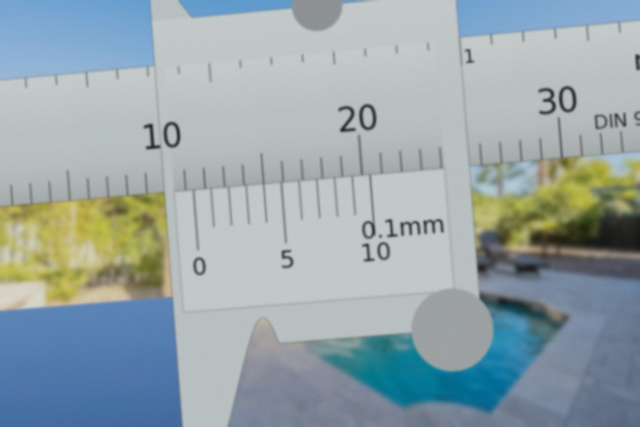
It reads 11.4; mm
